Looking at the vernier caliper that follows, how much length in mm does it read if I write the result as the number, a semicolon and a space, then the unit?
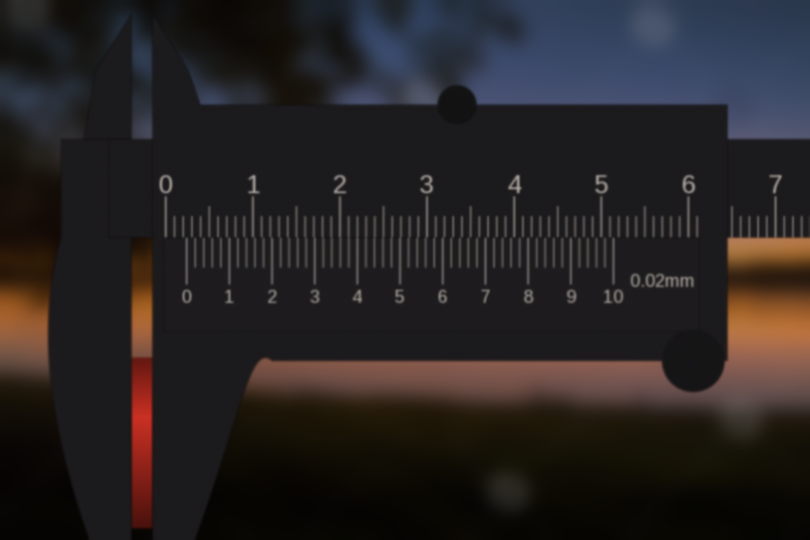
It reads 2.4; mm
